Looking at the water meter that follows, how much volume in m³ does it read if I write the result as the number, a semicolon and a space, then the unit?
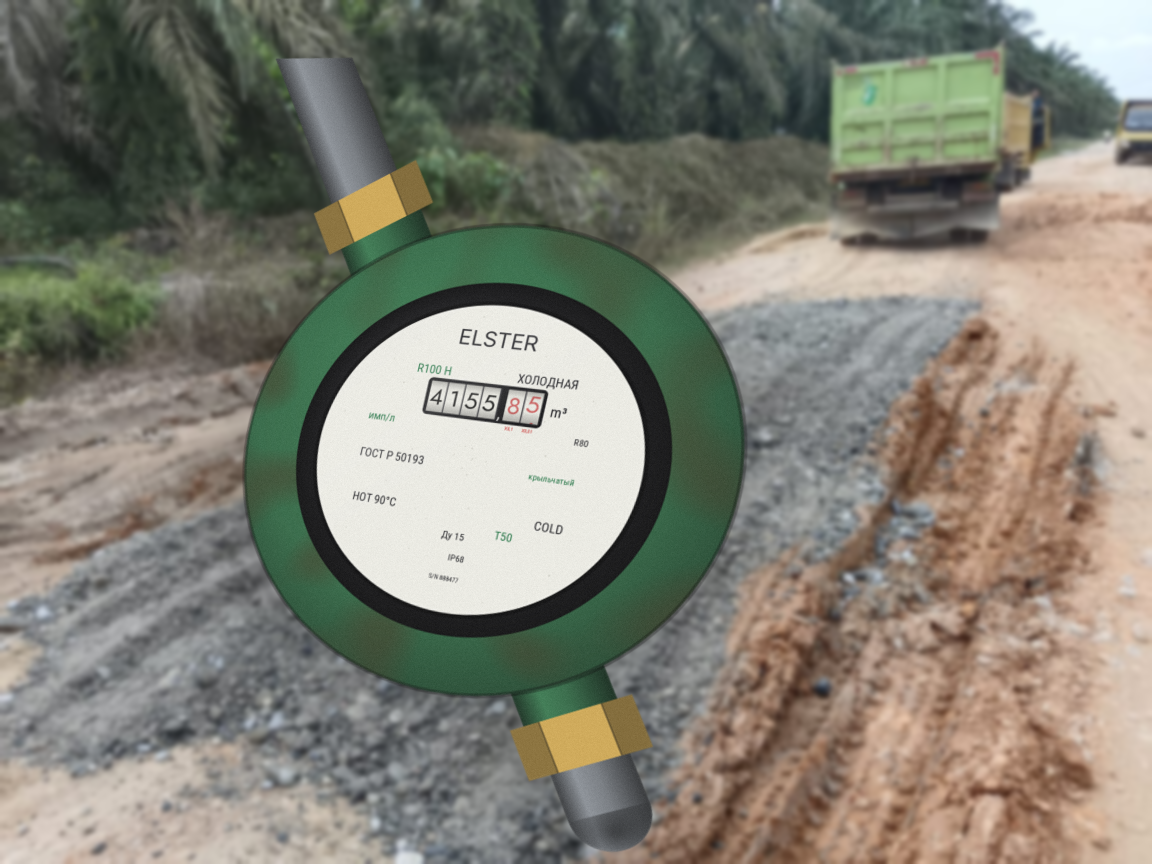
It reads 4155.85; m³
